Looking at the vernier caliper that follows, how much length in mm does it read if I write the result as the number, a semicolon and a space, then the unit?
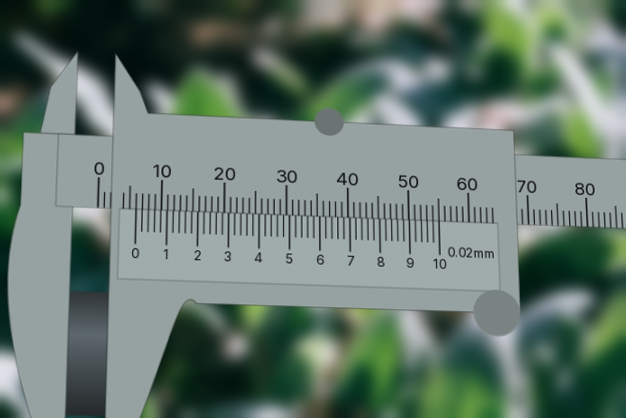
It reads 6.0; mm
